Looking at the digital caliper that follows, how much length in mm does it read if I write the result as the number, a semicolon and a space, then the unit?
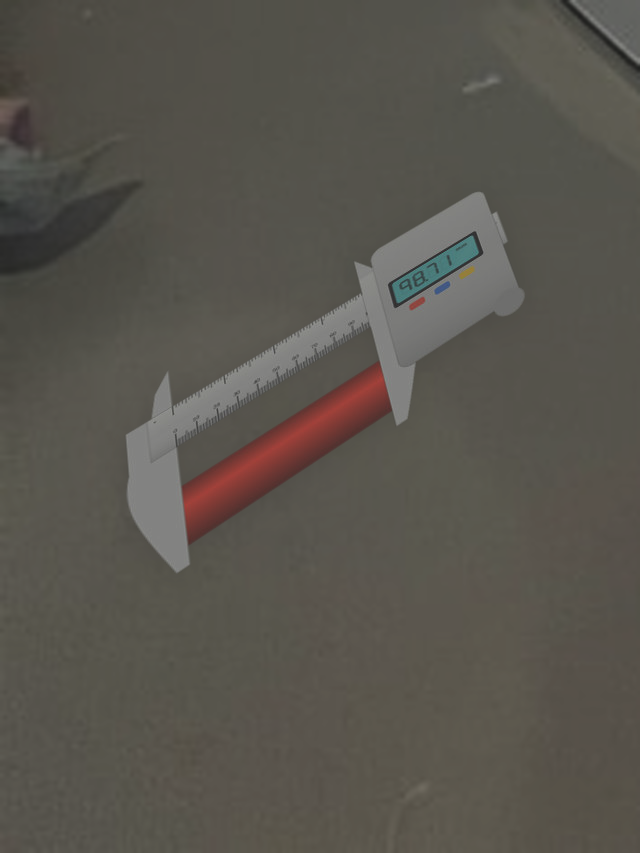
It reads 98.71; mm
